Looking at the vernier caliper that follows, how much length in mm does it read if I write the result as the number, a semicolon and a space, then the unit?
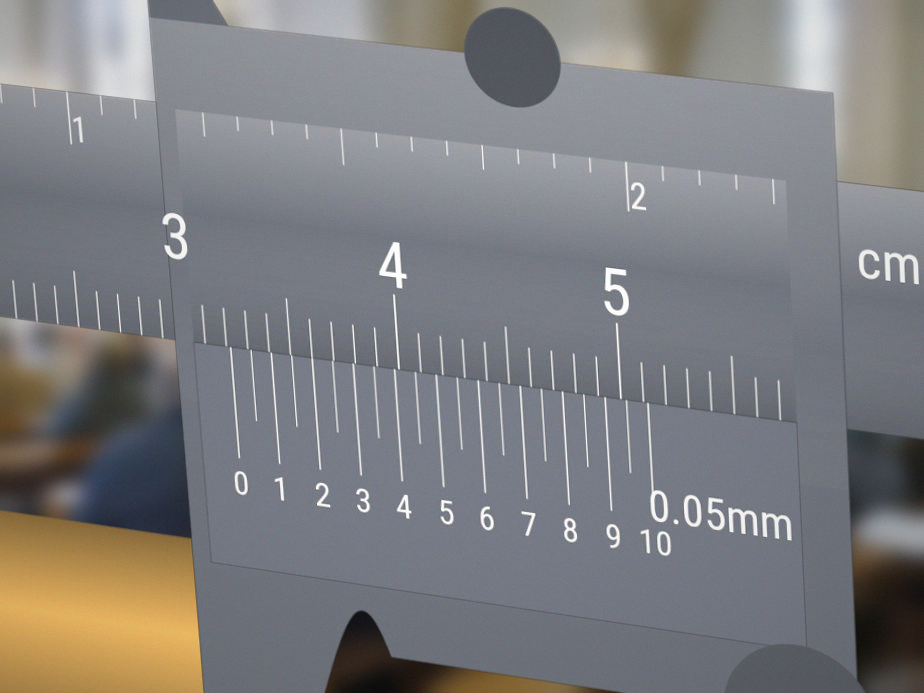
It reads 32.2; mm
